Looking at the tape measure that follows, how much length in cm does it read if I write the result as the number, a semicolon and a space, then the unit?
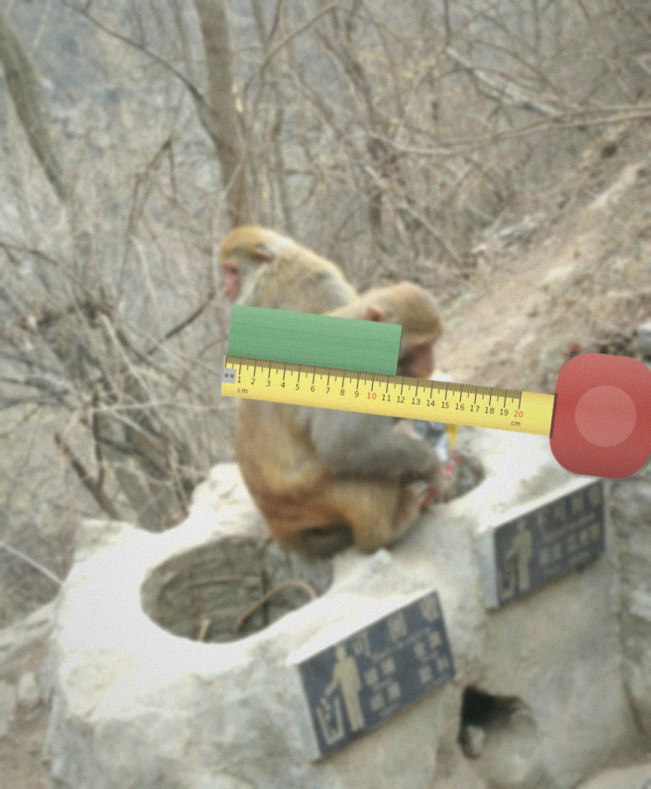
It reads 11.5; cm
